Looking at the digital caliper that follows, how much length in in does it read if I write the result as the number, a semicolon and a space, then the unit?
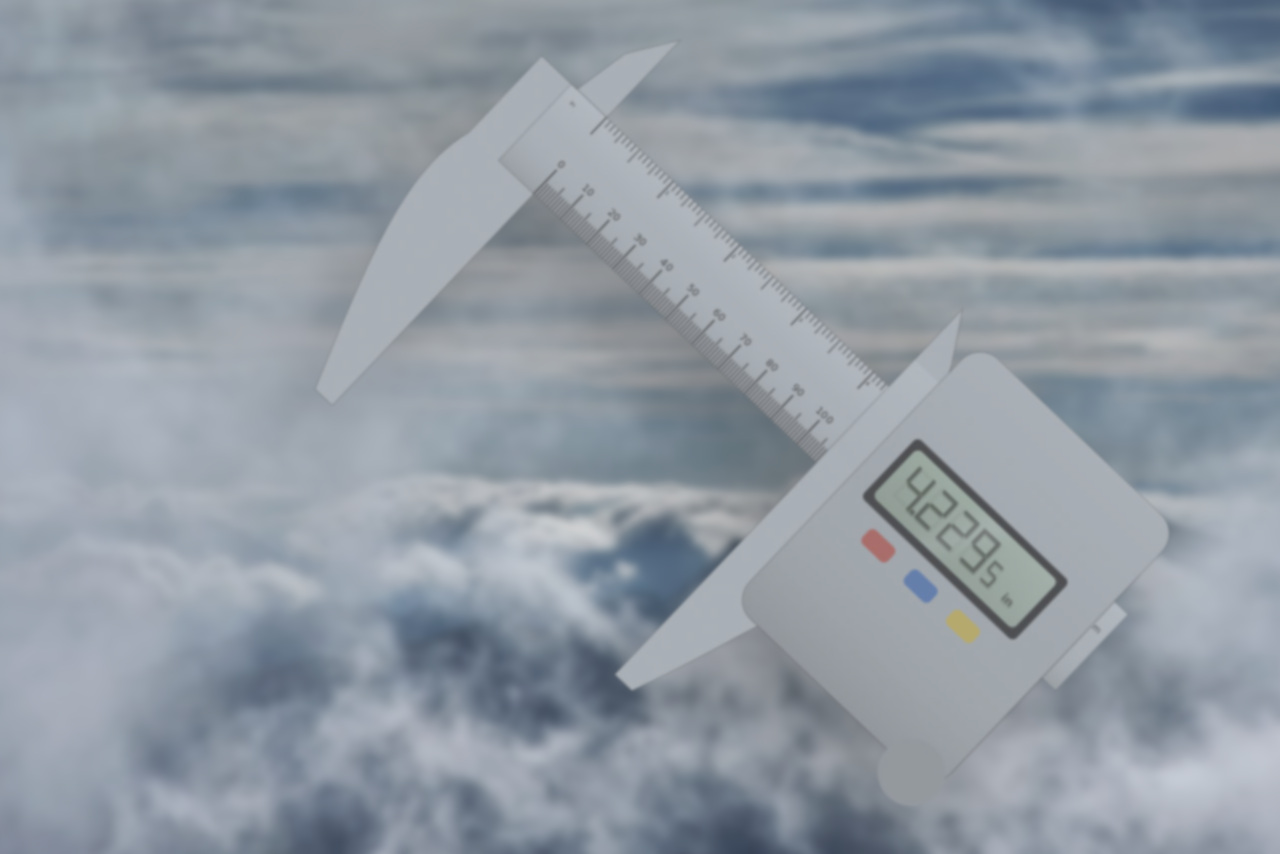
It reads 4.2295; in
